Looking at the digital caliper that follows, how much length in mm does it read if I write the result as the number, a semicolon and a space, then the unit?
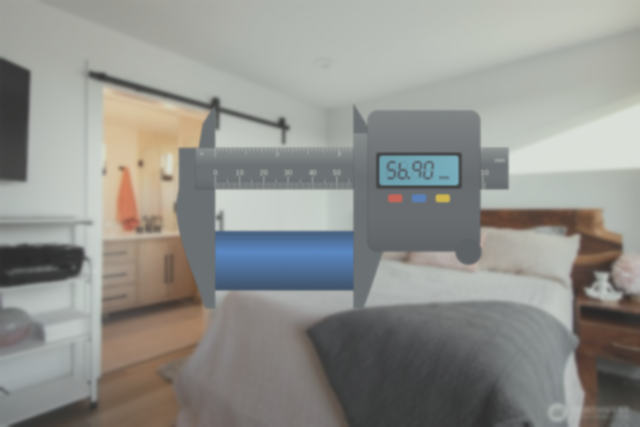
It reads 56.90; mm
